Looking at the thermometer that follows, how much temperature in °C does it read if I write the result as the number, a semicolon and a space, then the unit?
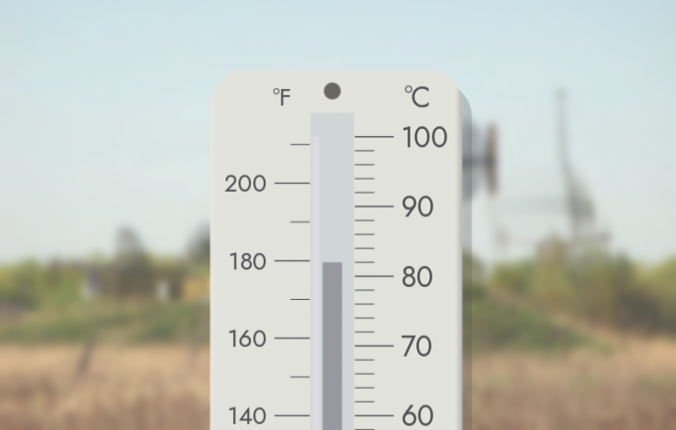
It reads 82; °C
